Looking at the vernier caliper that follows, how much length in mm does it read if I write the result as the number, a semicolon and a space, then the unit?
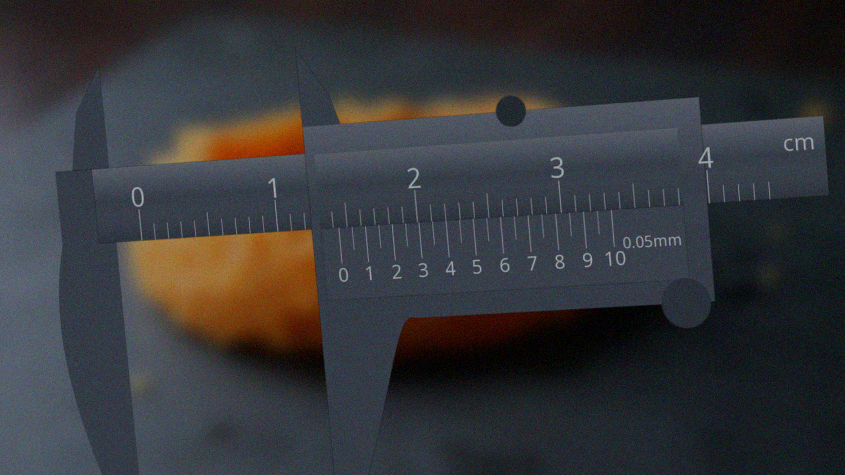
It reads 14.4; mm
